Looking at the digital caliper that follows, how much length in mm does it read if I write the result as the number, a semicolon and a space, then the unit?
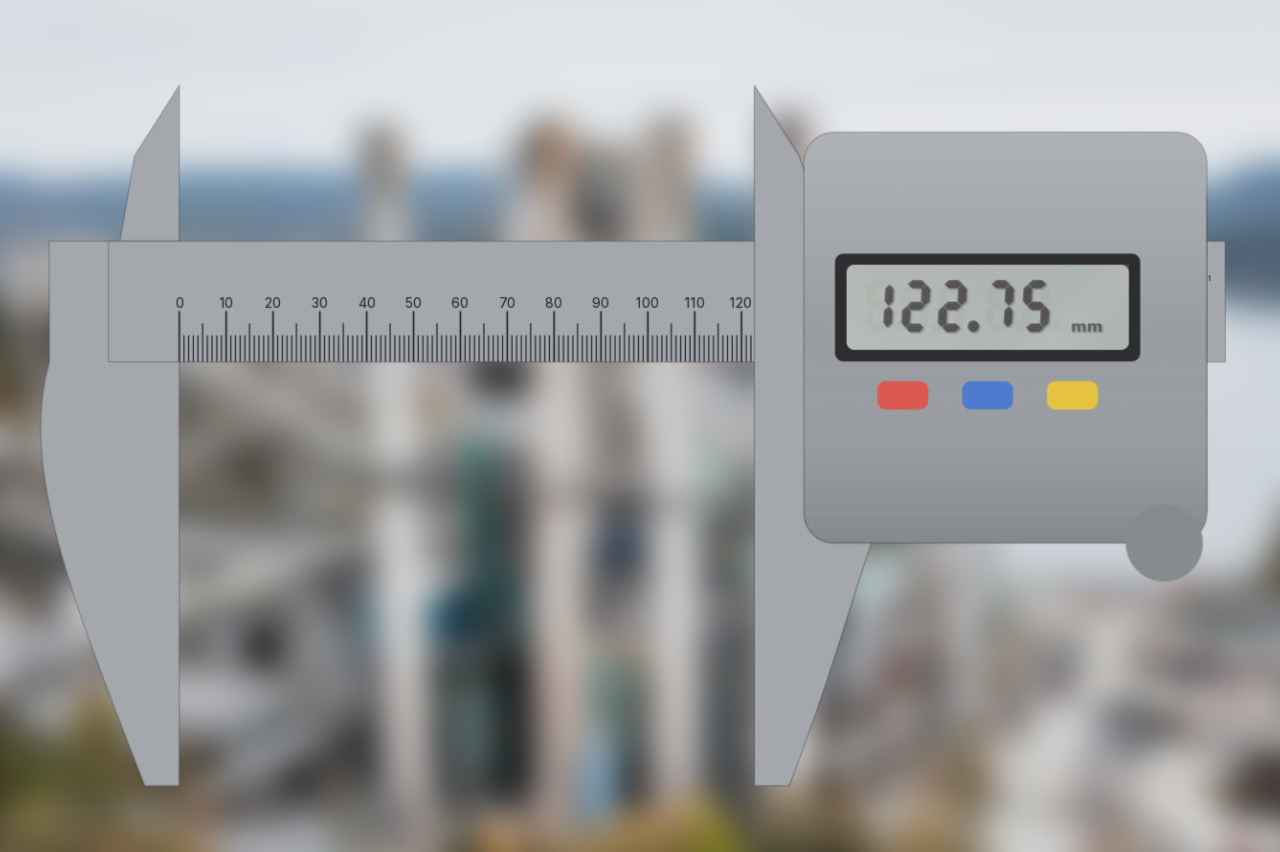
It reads 122.75; mm
